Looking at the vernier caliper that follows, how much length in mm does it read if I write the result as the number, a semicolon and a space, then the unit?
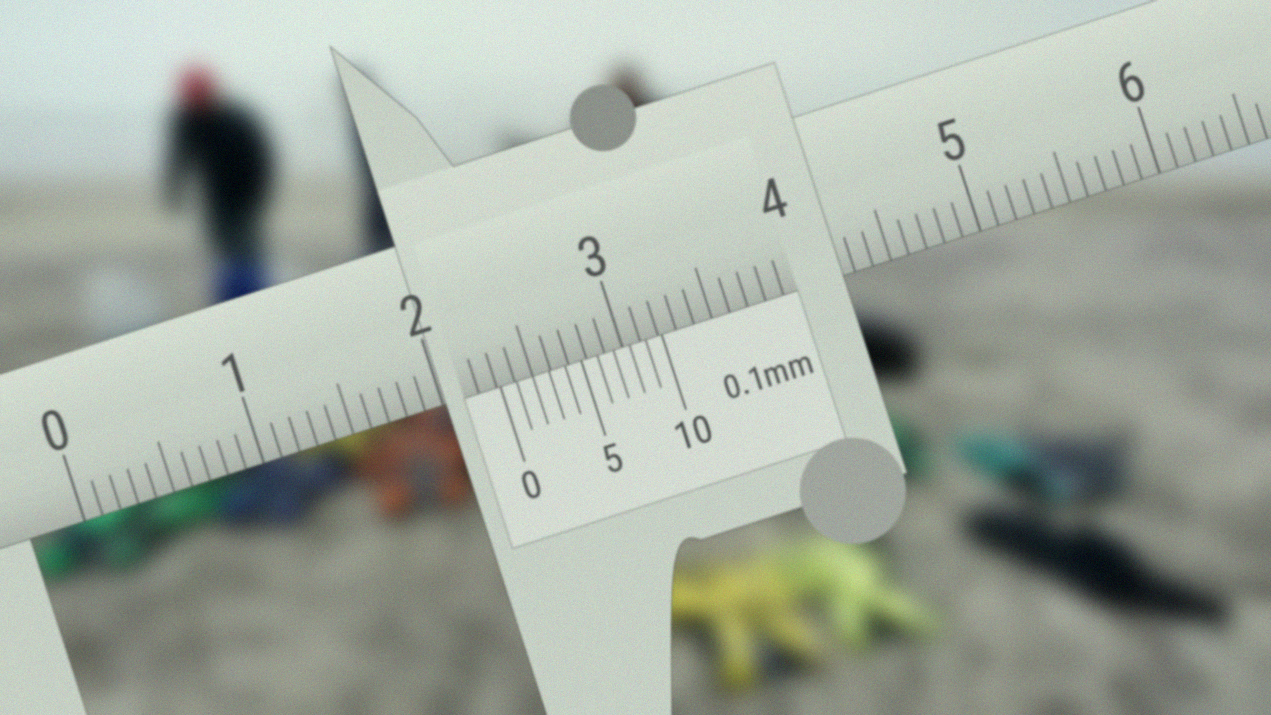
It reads 23.2; mm
